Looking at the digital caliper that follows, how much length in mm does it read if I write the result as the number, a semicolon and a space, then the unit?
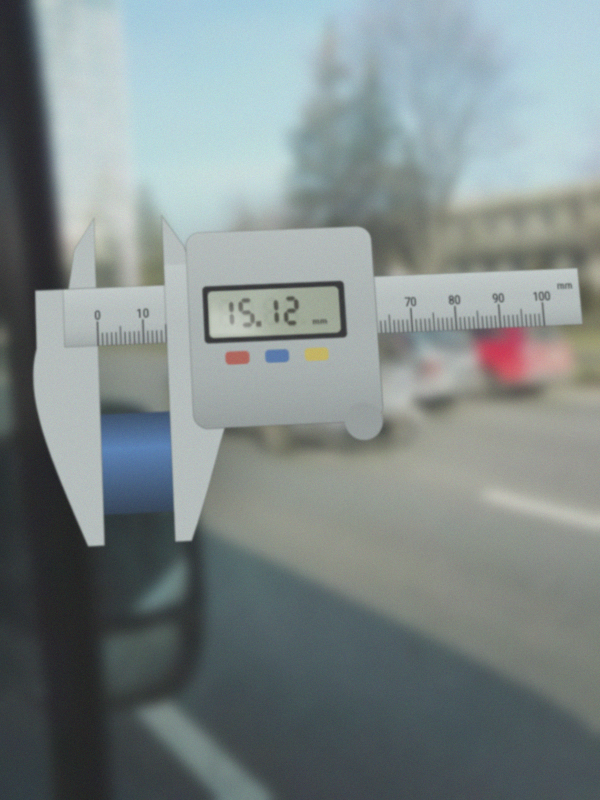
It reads 15.12; mm
